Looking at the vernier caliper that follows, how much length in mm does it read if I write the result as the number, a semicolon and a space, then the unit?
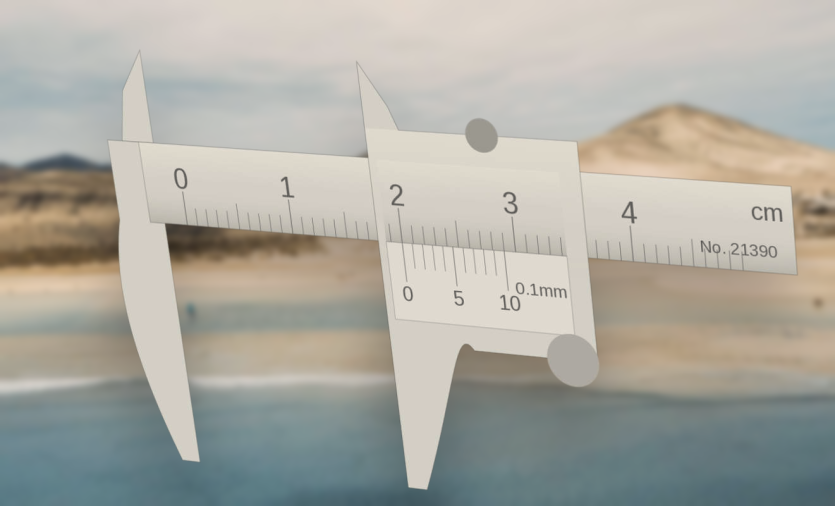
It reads 20.0; mm
